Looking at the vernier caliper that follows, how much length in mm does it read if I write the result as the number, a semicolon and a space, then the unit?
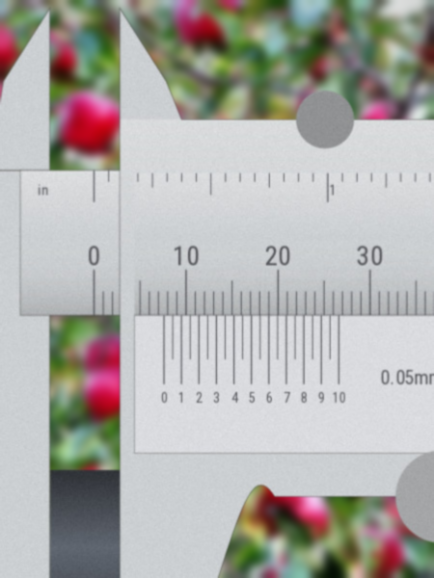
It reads 7.6; mm
